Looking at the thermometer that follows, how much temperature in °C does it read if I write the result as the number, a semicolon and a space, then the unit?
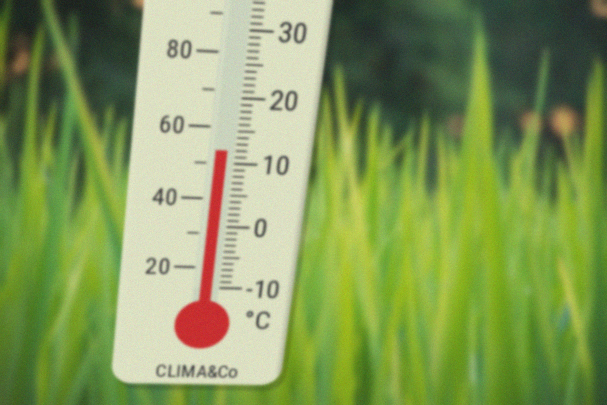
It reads 12; °C
